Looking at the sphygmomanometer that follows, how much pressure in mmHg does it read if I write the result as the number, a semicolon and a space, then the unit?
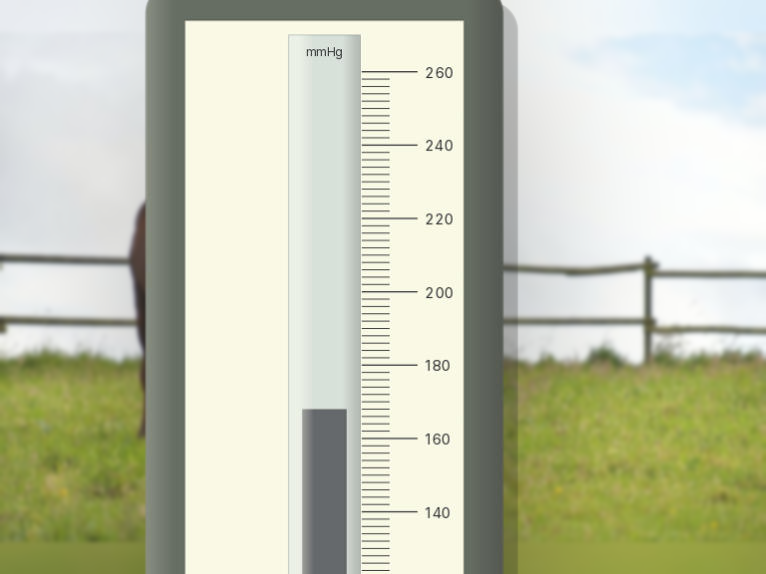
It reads 168; mmHg
